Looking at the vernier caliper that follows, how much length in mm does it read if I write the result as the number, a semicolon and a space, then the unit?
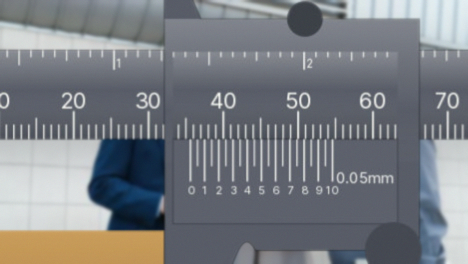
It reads 35.6; mm
